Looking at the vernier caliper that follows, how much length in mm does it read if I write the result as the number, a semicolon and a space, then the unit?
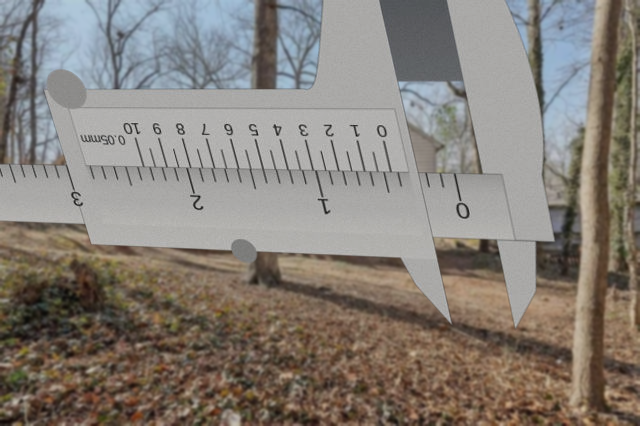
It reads 4.5; mm
